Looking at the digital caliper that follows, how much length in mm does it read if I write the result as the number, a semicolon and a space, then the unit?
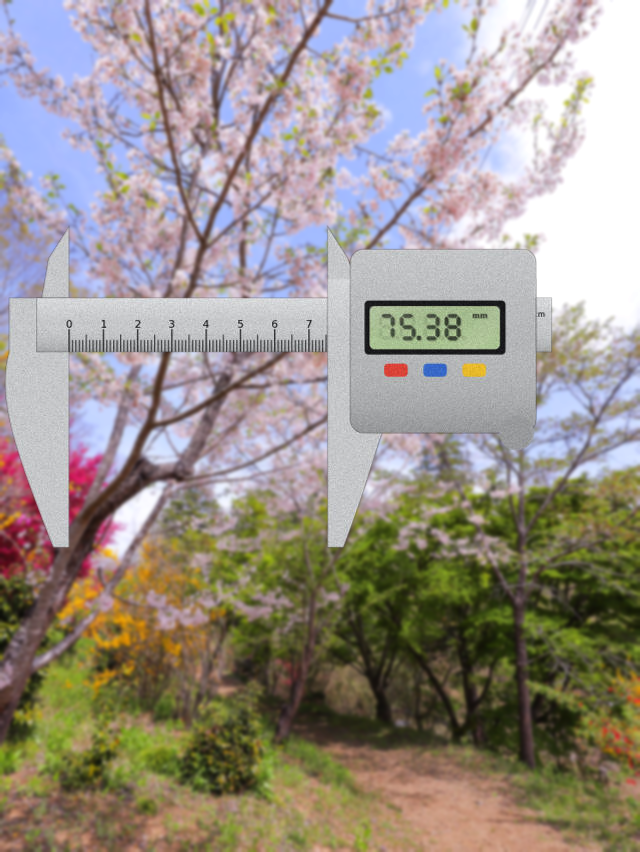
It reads 75.38; mm
